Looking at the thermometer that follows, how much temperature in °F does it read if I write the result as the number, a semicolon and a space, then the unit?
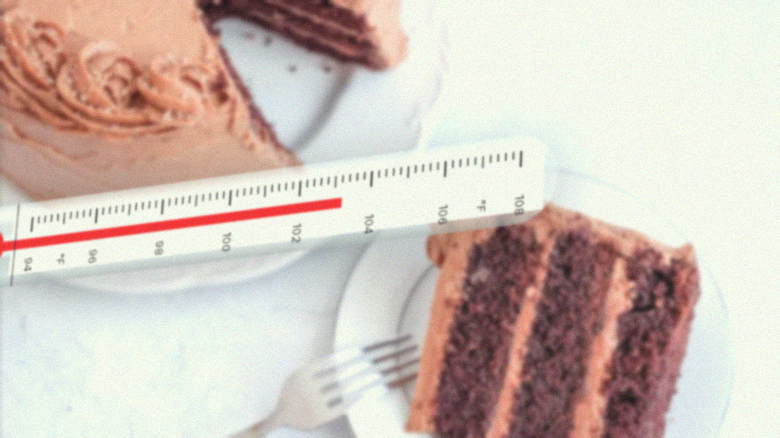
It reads 103.2; °F
